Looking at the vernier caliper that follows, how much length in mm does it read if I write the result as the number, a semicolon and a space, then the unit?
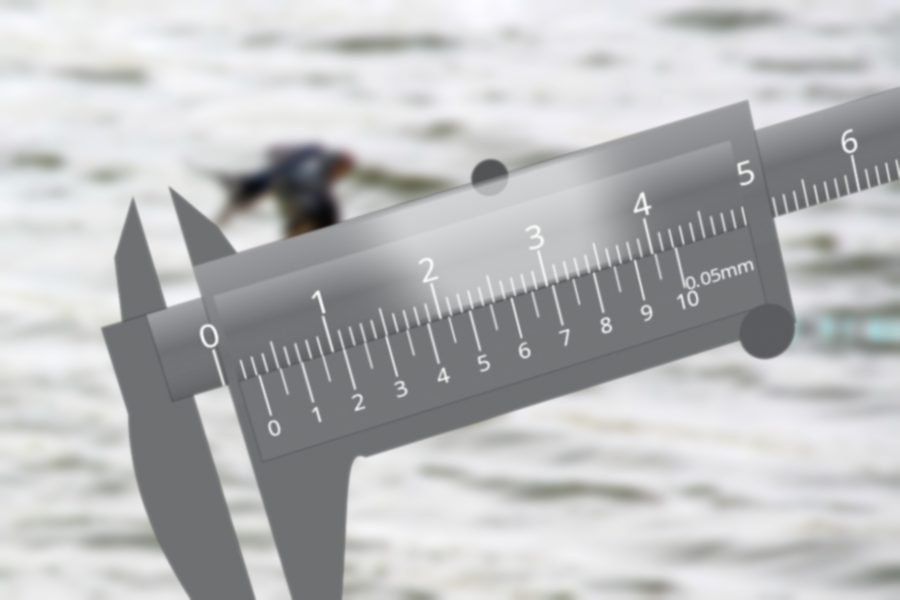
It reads 3.2; mm
